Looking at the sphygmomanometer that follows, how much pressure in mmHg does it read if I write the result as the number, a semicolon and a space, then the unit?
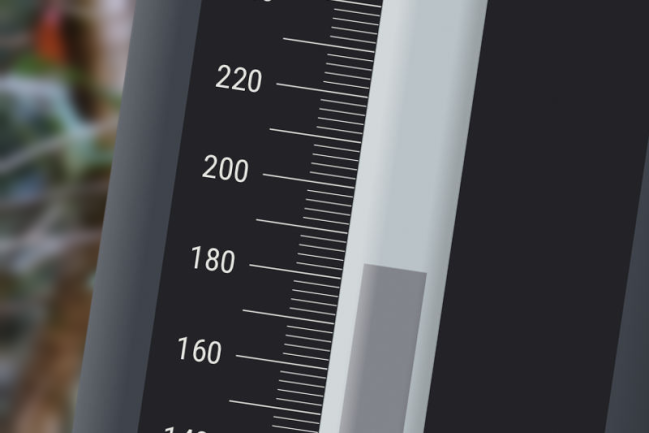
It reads 184; mmHg
